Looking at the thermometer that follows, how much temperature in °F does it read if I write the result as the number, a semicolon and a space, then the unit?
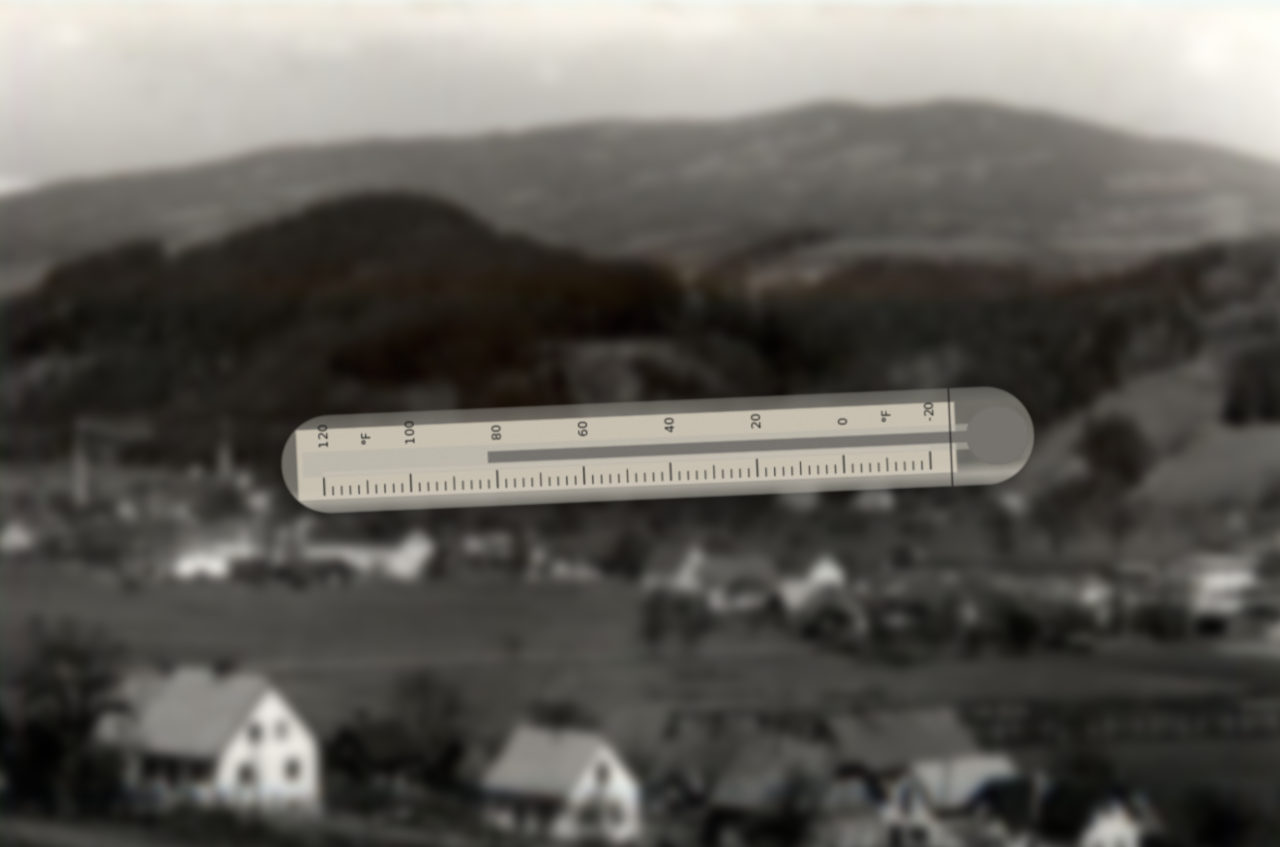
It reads 82; °F
